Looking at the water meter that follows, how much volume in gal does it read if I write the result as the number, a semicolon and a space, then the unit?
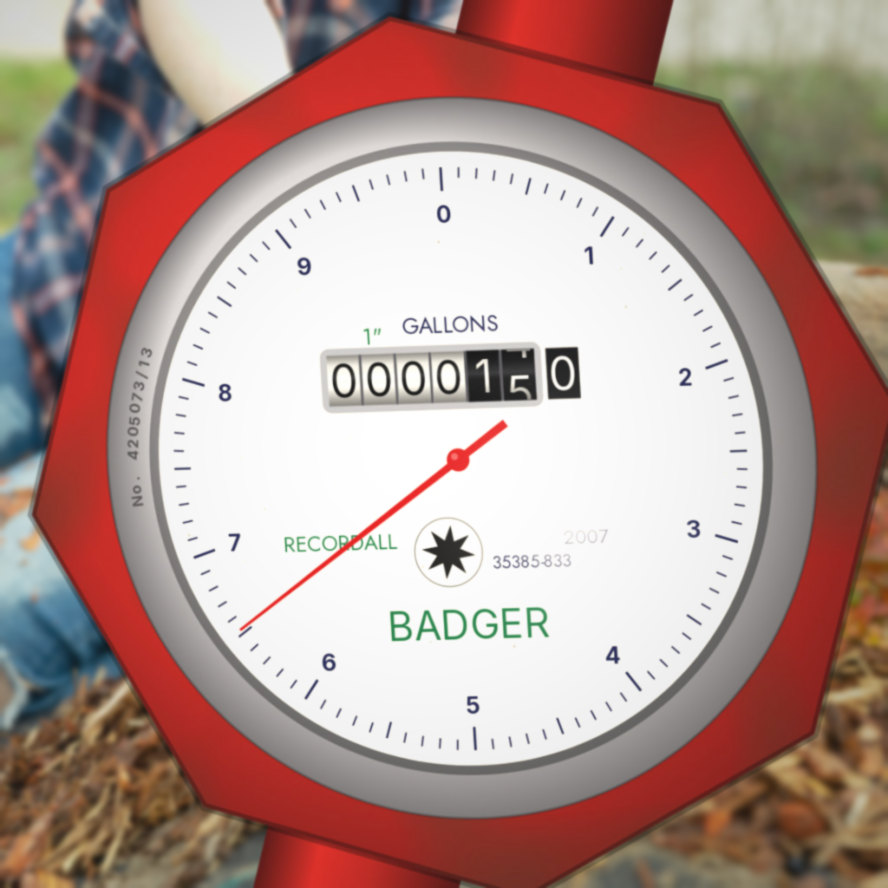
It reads 146.5; gal
